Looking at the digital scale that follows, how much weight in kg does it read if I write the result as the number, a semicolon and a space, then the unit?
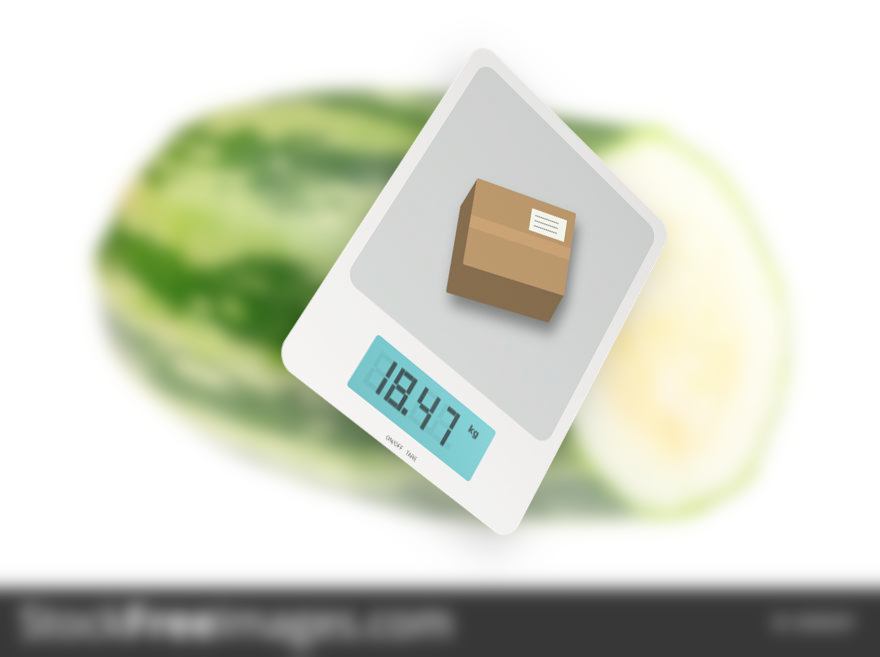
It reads 18.47; kg
